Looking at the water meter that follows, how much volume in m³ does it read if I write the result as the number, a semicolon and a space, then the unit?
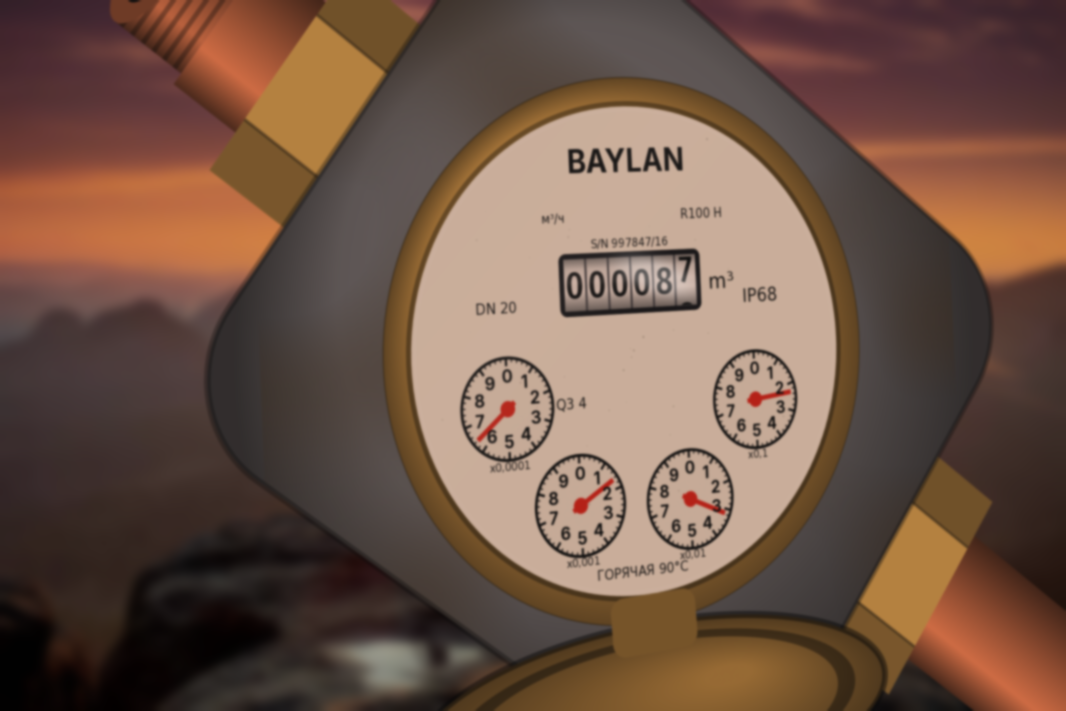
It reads 87.2316; m³
